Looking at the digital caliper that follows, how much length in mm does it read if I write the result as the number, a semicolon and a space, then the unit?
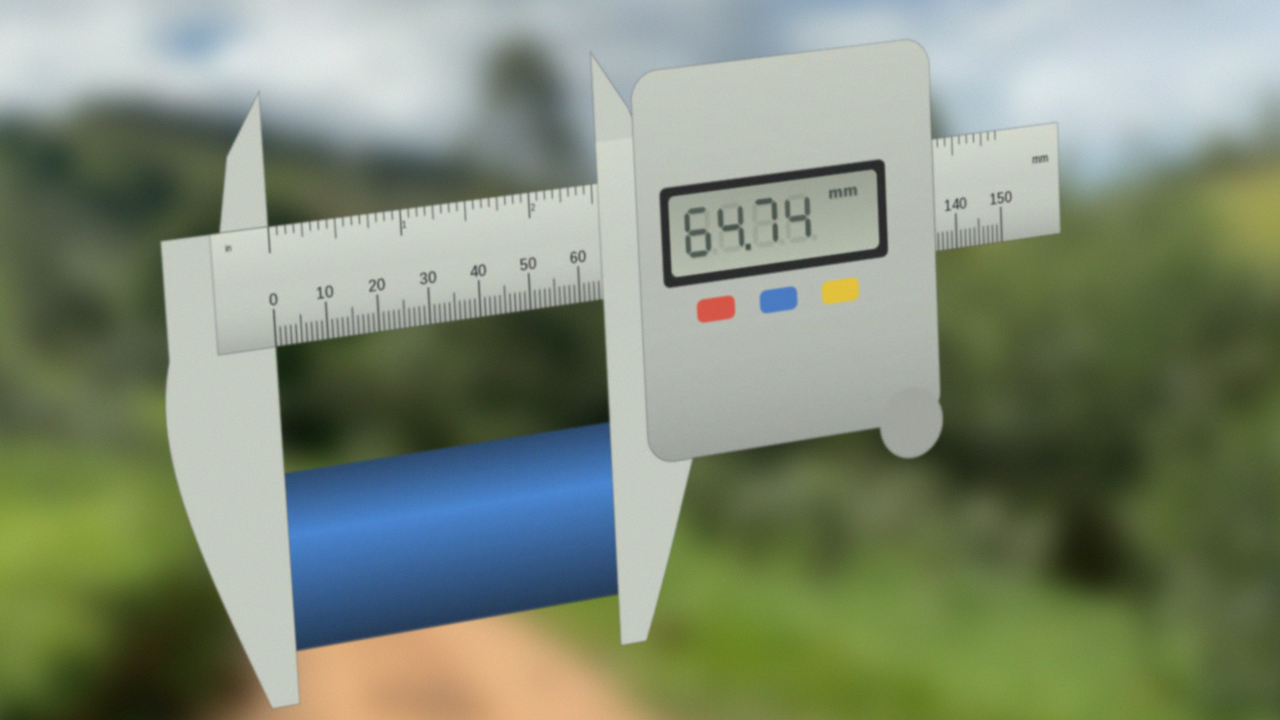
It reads 64.74; mm
